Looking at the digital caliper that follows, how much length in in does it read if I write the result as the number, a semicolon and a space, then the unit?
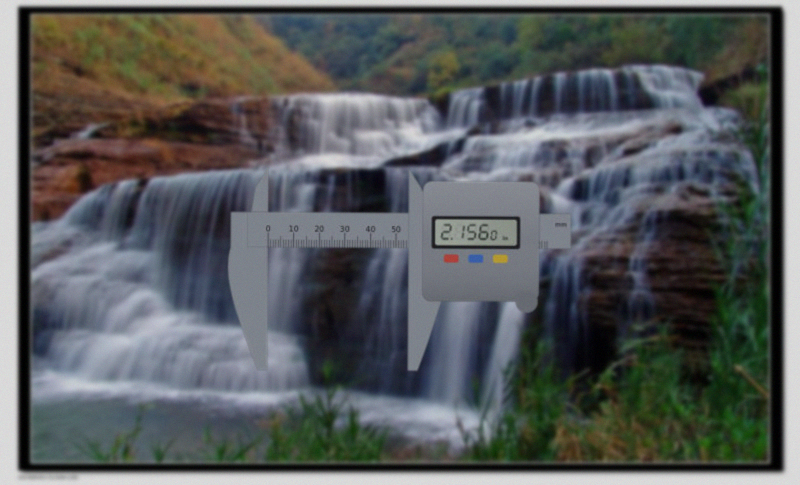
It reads 2.1560; in
